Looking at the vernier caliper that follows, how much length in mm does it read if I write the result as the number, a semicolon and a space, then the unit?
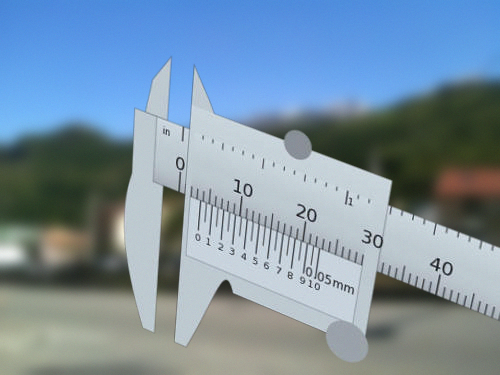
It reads 3.6; mm
